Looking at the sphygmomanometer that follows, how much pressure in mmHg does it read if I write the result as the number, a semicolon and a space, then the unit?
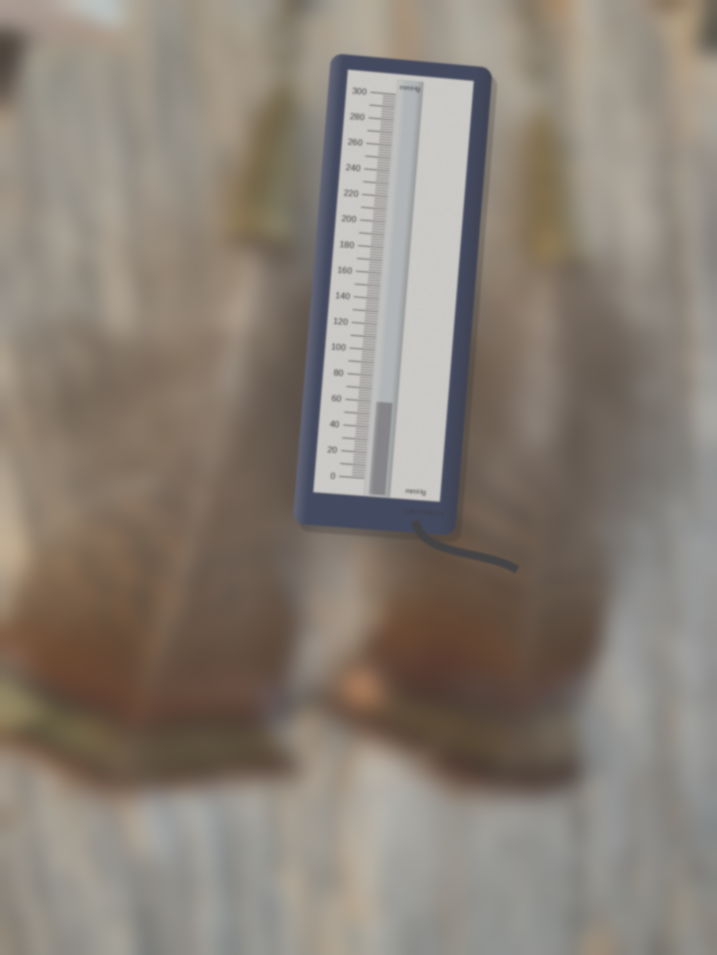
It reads 60; mmHg
